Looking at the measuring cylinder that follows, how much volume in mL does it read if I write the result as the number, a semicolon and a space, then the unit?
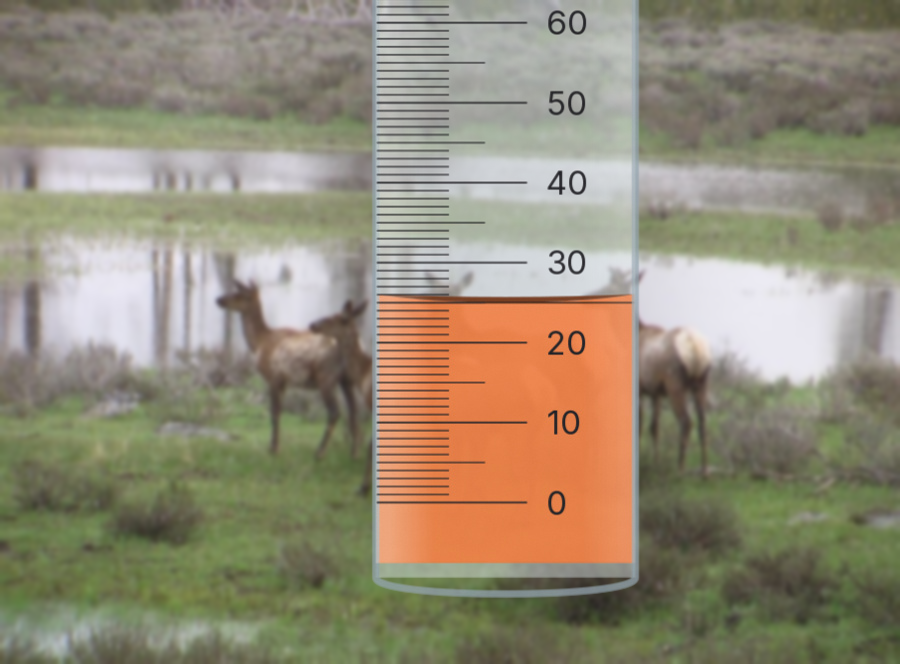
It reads 25; mL
